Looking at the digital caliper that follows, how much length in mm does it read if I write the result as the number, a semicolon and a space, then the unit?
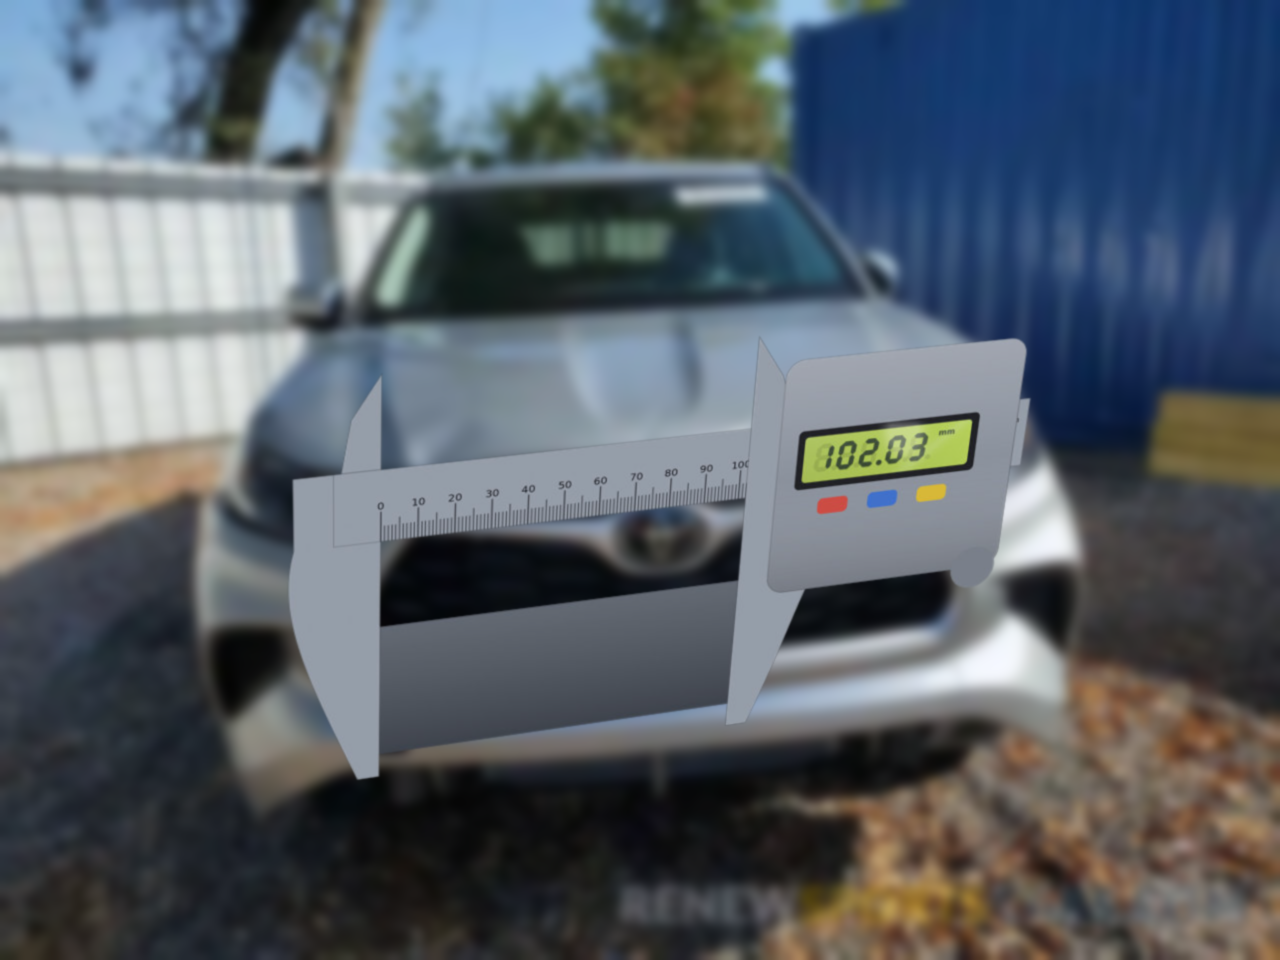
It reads 102.03; mm
